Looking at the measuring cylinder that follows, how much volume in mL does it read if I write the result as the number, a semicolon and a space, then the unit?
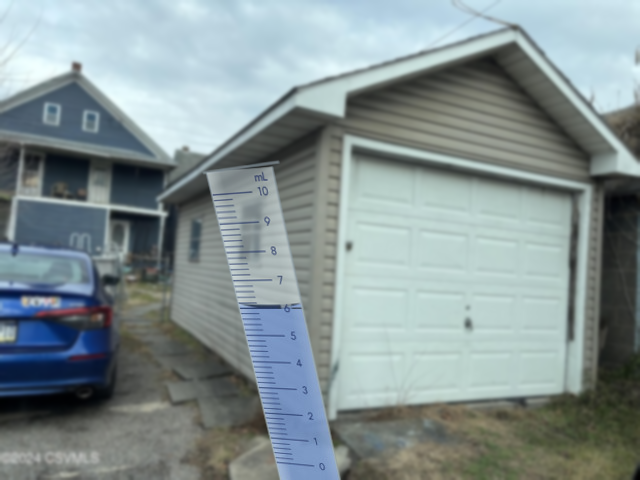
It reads 6; mL
